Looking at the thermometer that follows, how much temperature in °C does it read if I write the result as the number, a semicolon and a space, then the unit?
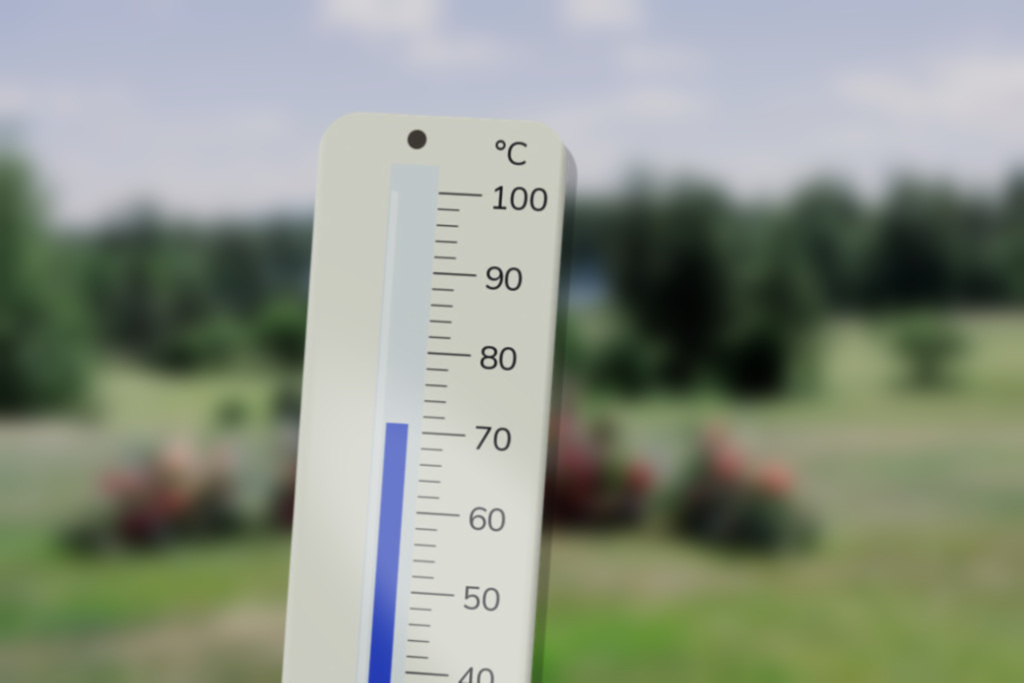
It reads 71; °C
